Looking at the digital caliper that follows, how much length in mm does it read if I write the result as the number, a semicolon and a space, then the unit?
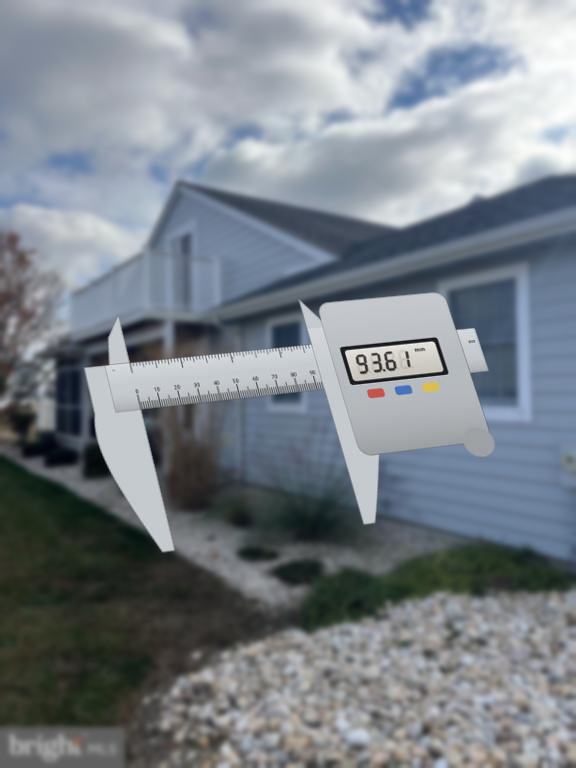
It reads 93.61; mm
